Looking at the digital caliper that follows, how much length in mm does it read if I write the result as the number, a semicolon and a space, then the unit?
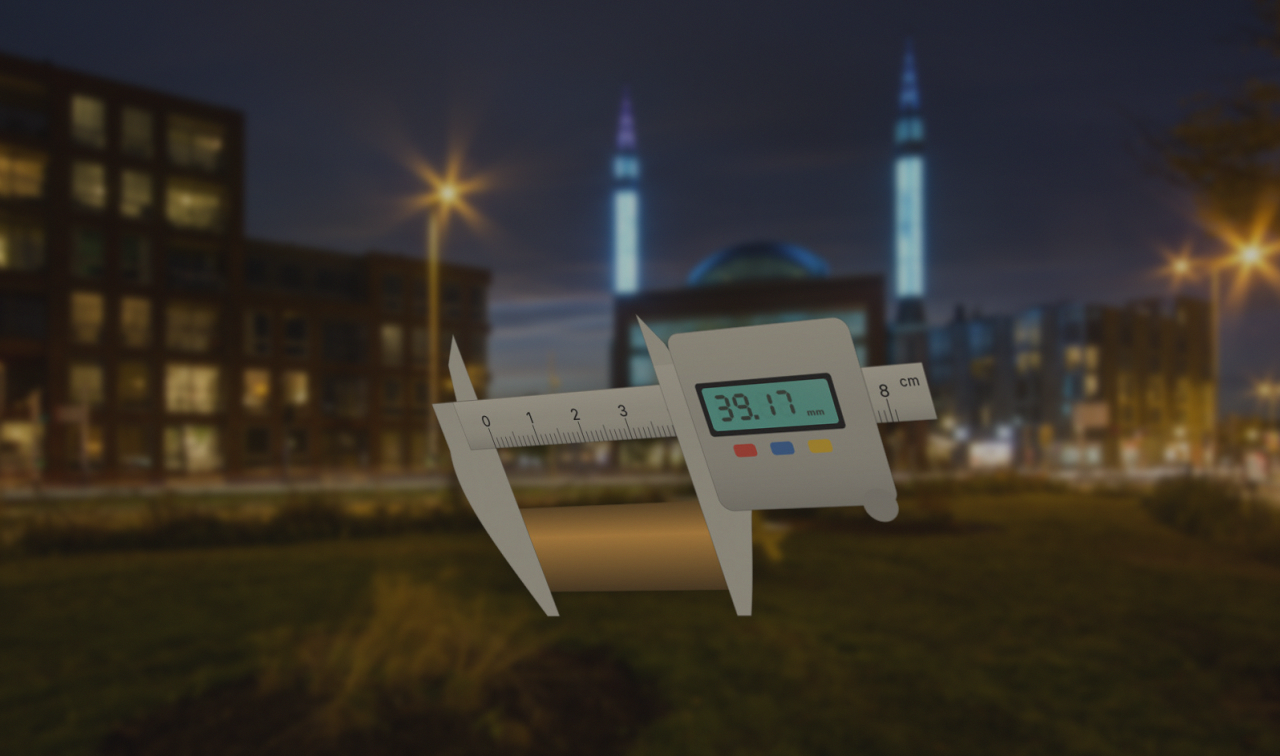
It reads 39.17; mm
